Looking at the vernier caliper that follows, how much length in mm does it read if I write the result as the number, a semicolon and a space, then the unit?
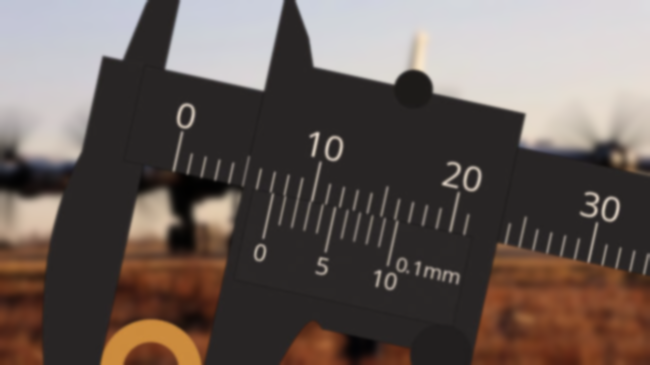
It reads 7.2; mm
